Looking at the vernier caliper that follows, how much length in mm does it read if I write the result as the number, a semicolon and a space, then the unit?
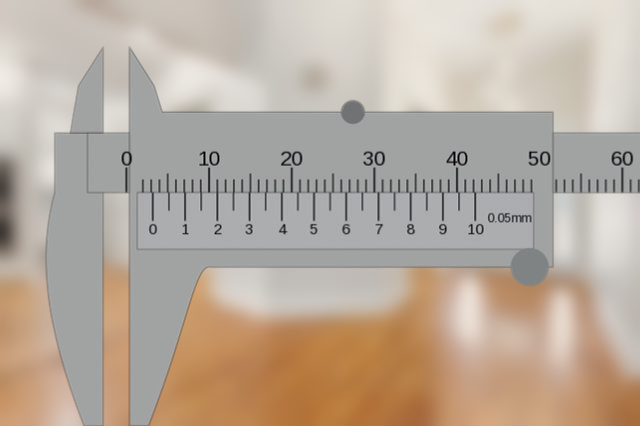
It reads 3.2; mm
